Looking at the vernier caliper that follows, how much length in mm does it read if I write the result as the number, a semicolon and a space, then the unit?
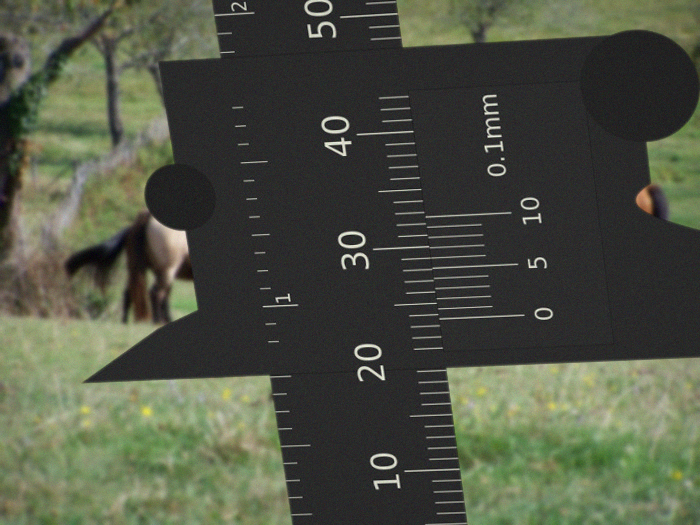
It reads 23.6; mm
